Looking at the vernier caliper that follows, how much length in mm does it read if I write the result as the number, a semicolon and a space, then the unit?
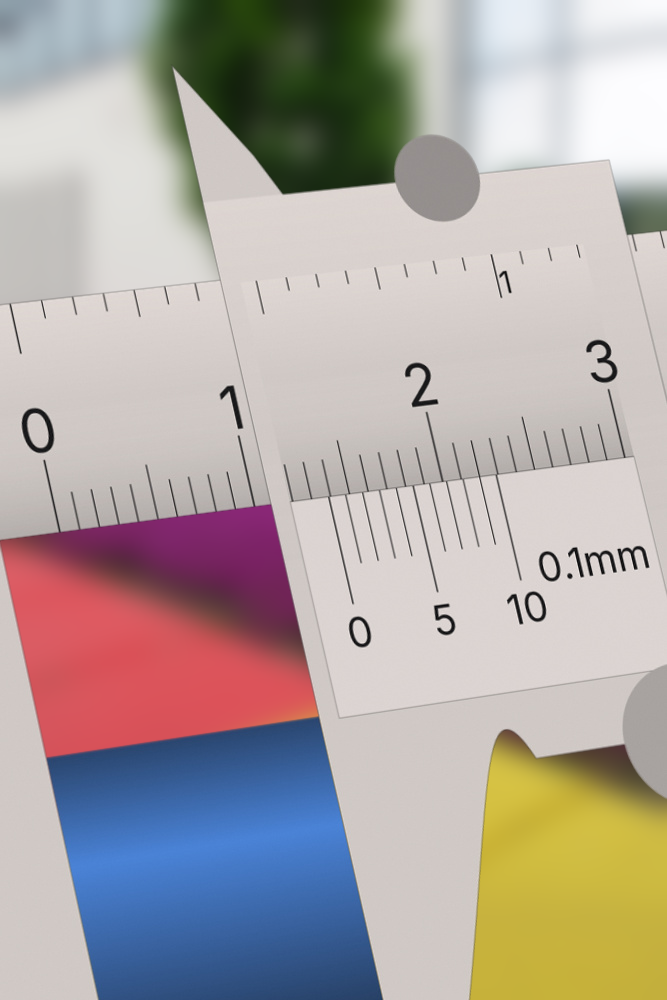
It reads 13.9; mm
